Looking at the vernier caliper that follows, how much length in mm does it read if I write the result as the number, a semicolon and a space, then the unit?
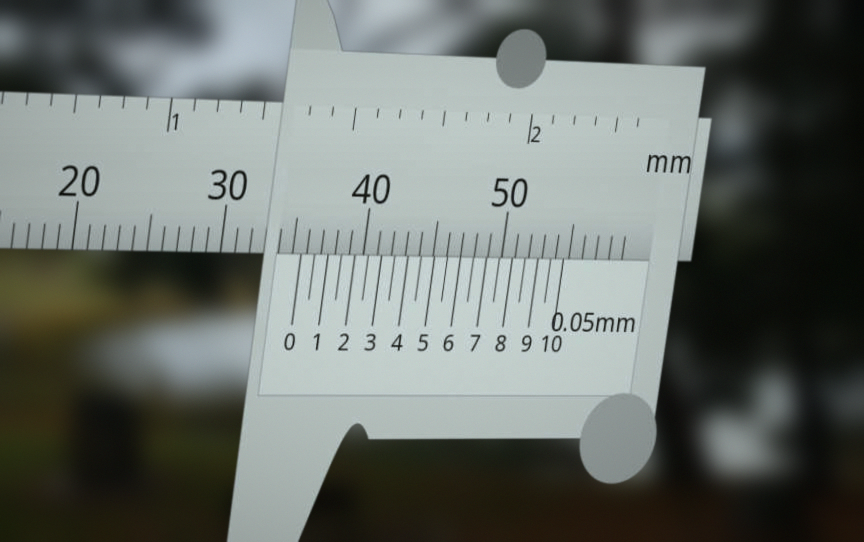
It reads 35.6; mm
